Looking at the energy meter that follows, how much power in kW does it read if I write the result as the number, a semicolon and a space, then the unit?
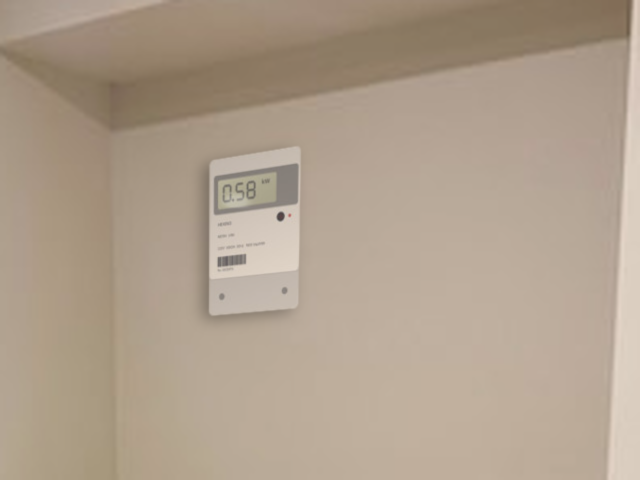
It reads 0.58; kW
